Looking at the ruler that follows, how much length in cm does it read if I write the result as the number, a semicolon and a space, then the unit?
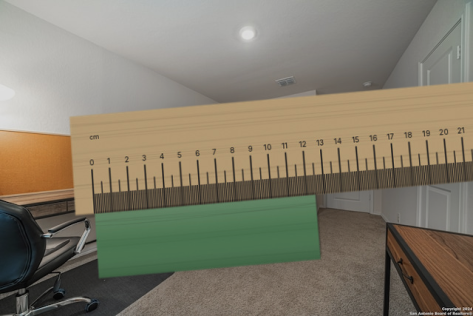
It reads 12.5; cm
